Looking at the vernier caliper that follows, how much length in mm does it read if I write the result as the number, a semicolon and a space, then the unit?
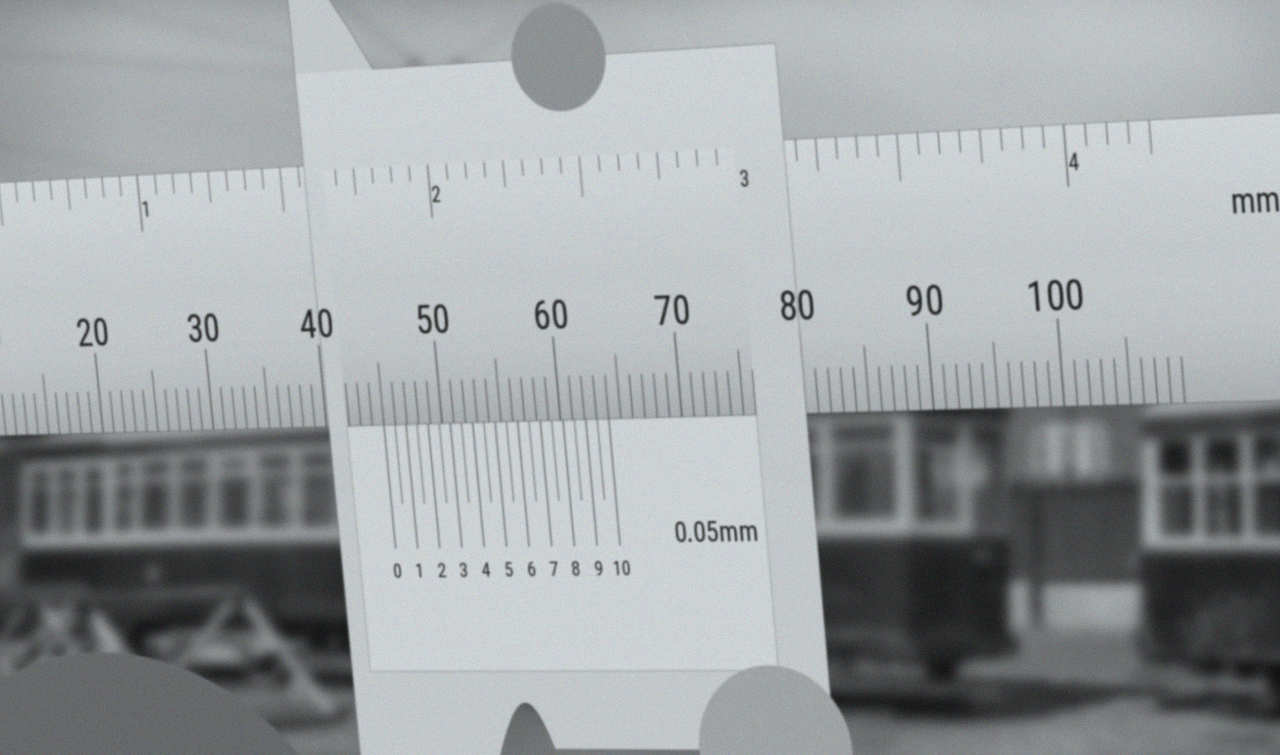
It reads 45.0; mm
